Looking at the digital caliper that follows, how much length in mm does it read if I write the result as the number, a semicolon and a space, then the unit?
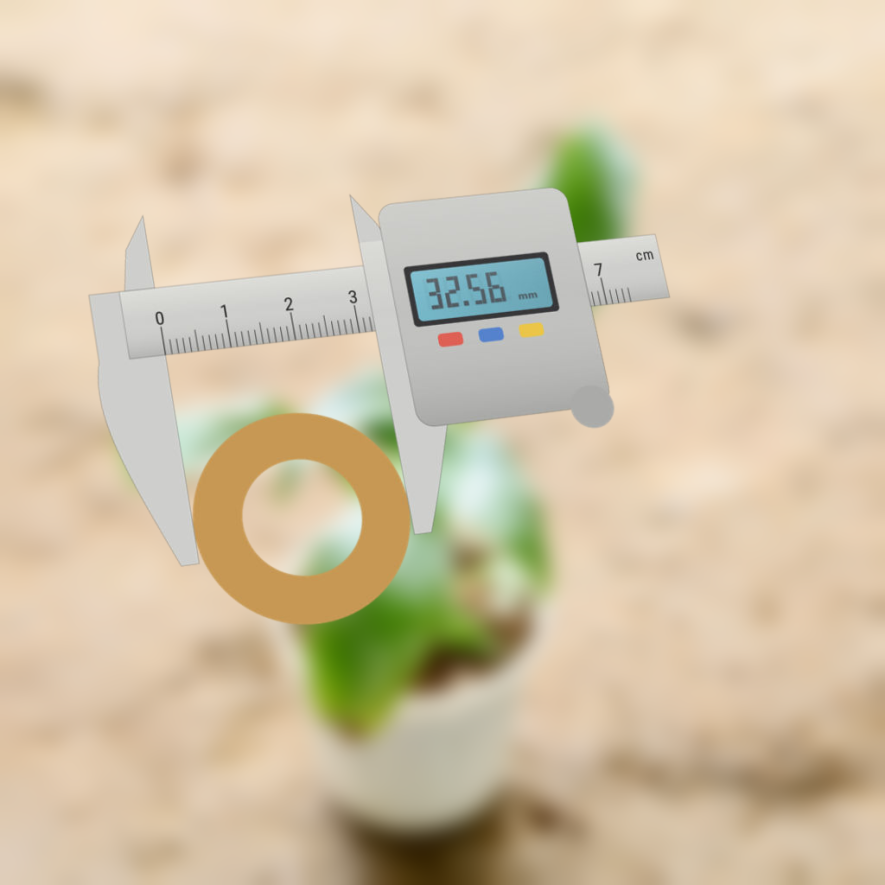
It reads 32.56; mm
